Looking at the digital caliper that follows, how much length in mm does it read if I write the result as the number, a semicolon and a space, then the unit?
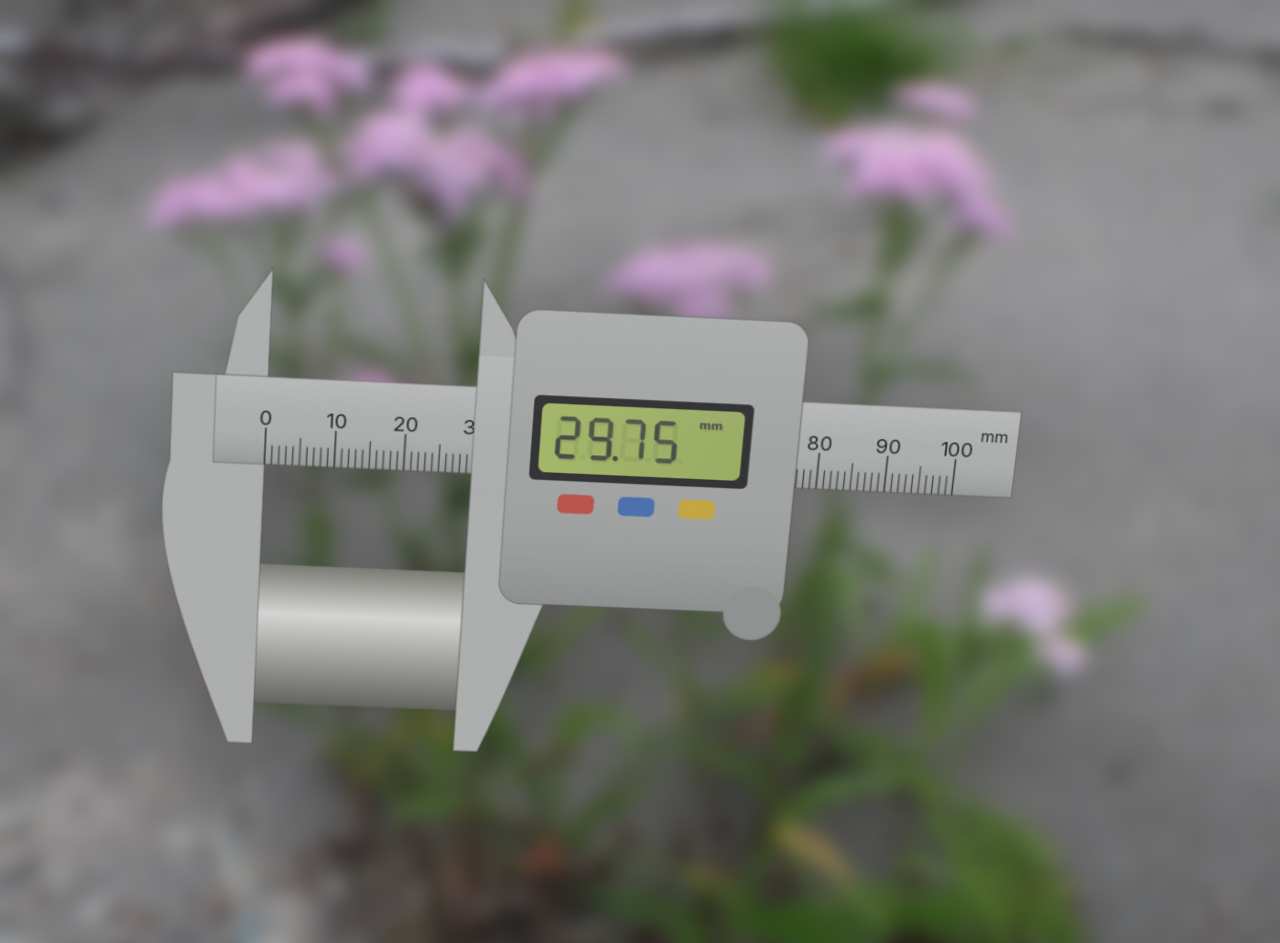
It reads 29.75; mm
